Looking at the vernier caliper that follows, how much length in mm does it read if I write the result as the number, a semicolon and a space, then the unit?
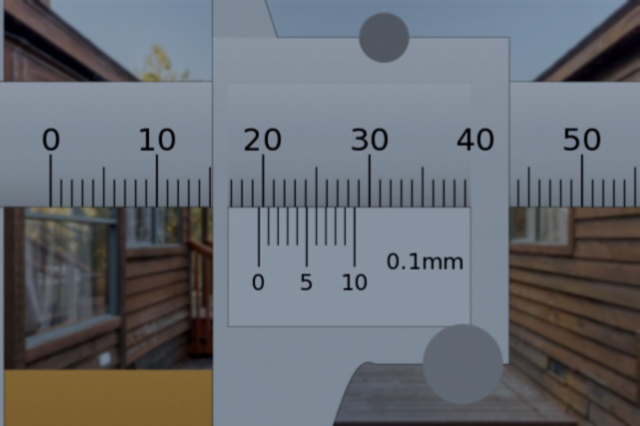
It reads 19.6; mm
